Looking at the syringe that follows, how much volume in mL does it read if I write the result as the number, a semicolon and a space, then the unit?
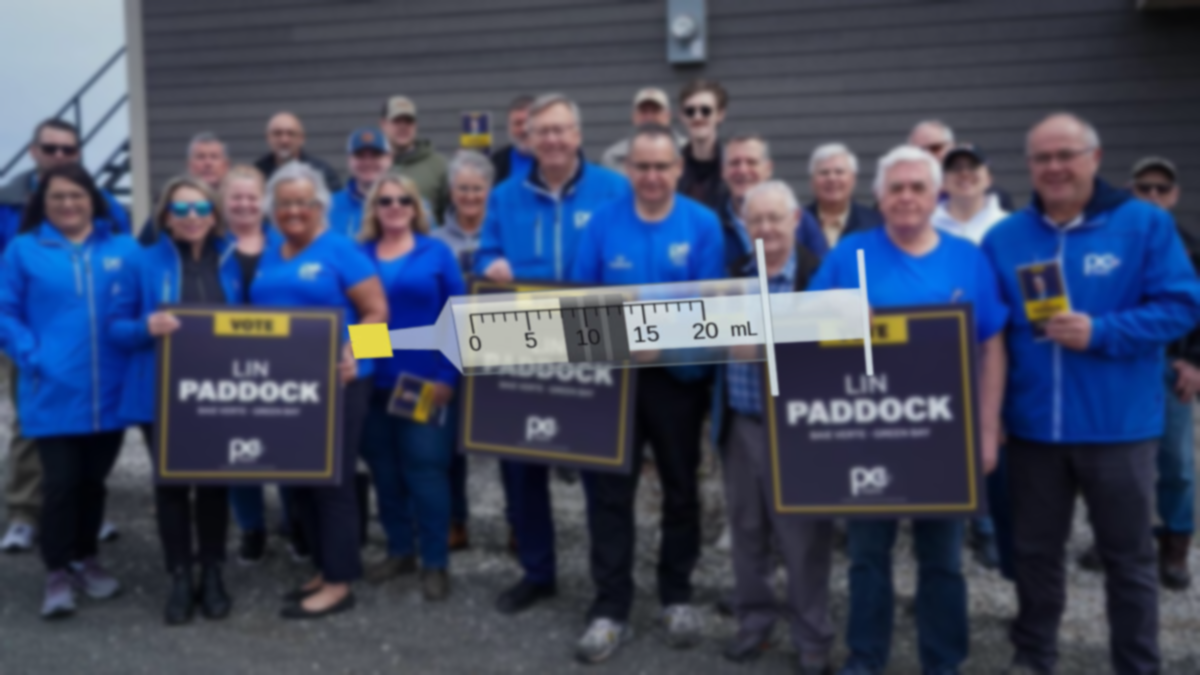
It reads 8; mL
